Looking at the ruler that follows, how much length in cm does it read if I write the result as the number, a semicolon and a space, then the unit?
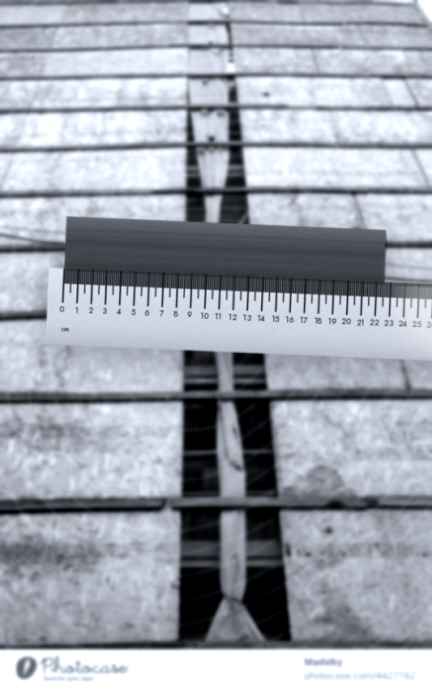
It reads 22.5; cm
